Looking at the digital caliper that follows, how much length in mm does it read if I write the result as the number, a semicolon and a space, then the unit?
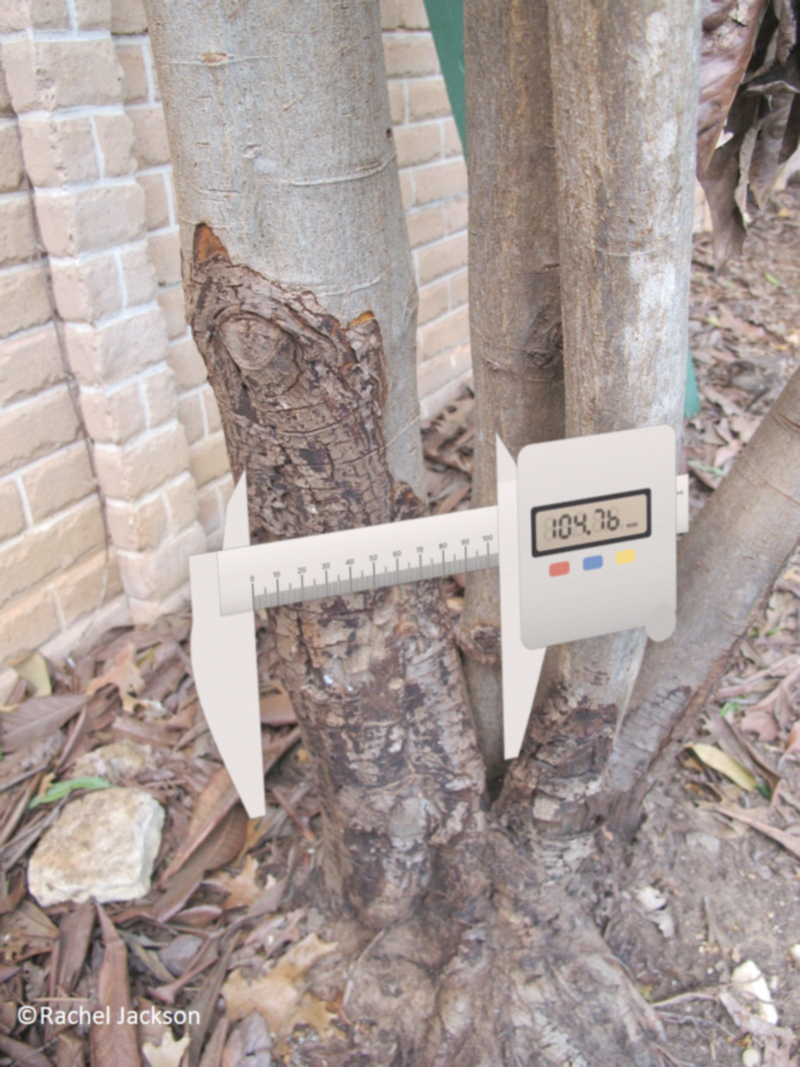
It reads 104.76; mm
